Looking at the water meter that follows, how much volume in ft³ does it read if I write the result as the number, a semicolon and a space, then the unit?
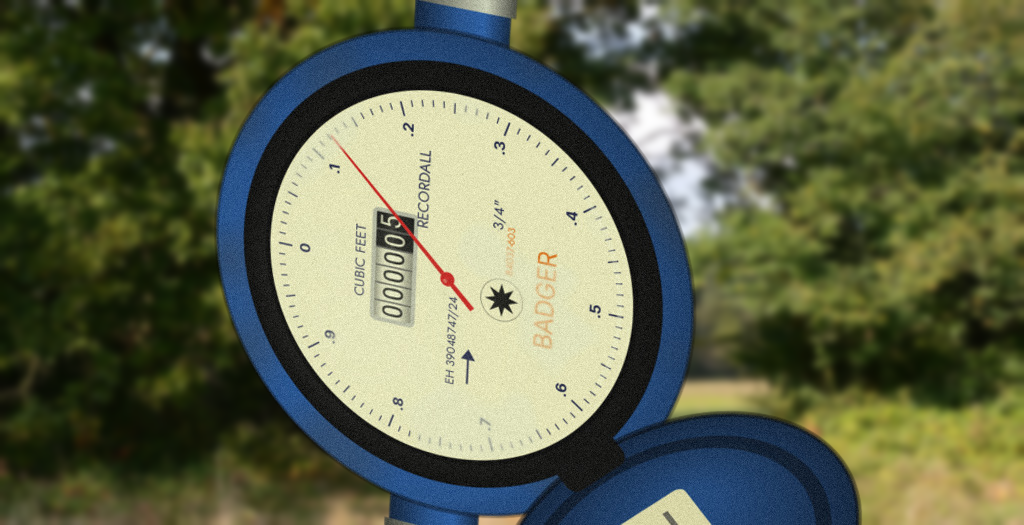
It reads 5.12; ft³
